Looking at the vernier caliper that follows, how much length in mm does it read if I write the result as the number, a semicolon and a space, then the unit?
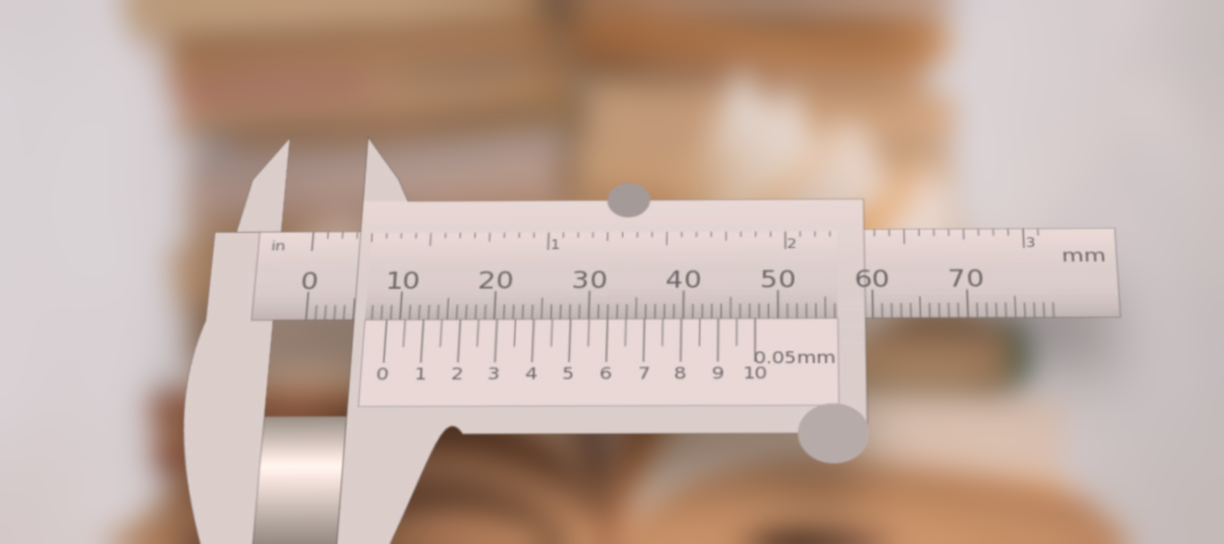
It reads 8.6; mm
